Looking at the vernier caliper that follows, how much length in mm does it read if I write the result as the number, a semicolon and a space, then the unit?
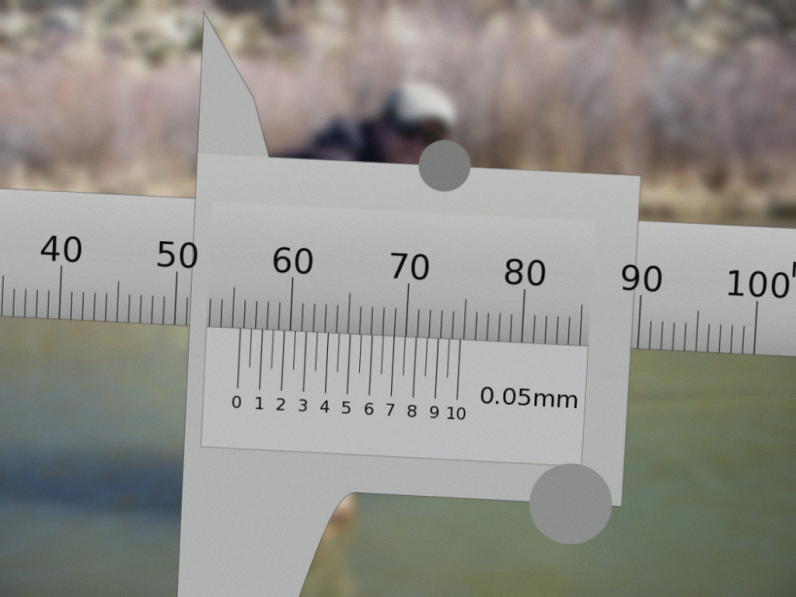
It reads 55.7; mm
